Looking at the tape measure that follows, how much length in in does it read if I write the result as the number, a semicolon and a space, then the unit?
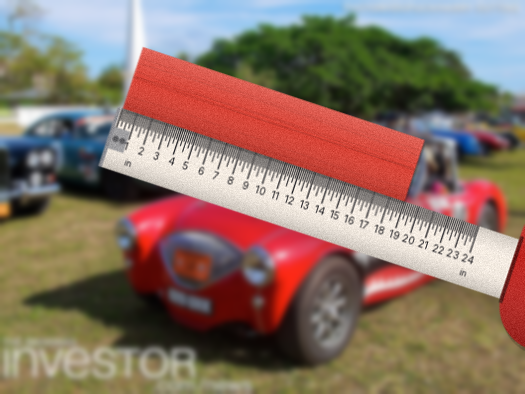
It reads 19; in
